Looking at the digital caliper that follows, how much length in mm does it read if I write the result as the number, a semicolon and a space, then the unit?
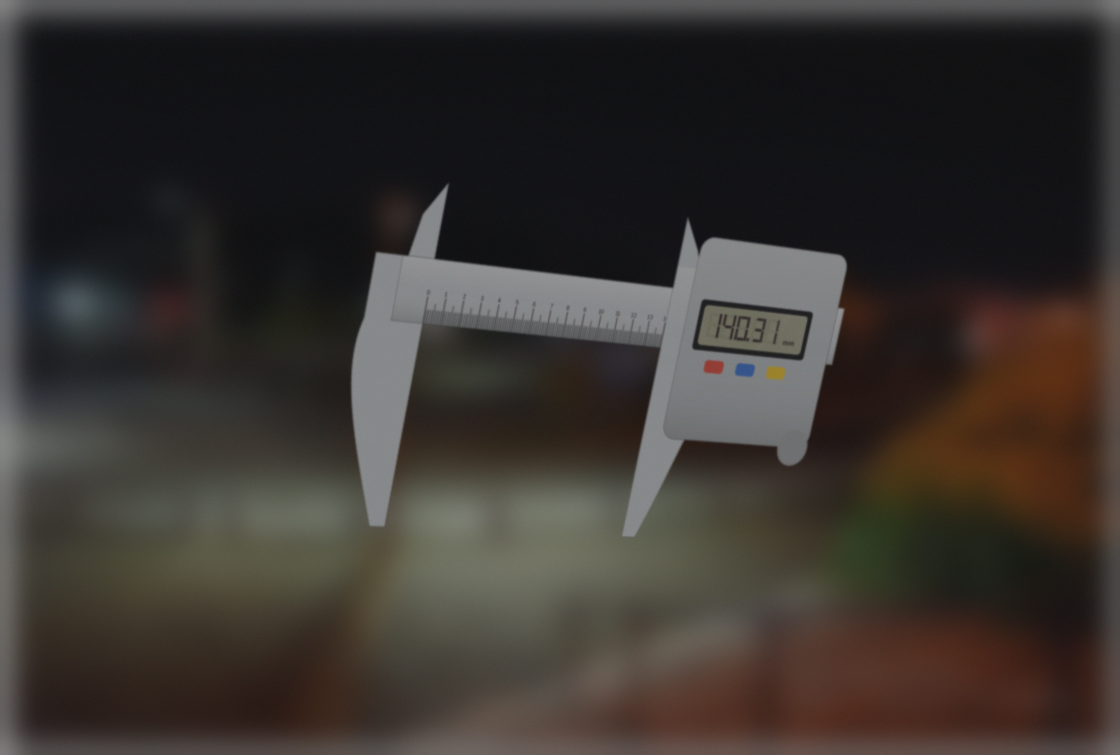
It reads 140.31; mm
